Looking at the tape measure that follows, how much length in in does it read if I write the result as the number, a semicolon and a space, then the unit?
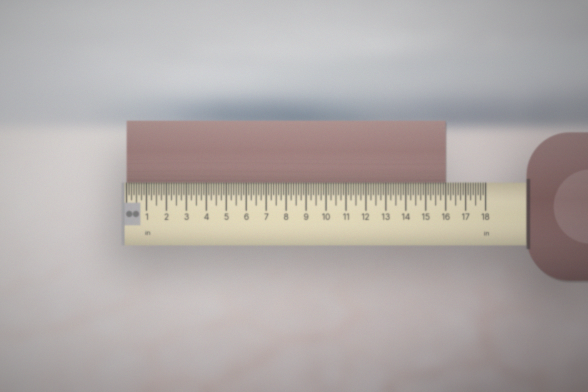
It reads 16; in
